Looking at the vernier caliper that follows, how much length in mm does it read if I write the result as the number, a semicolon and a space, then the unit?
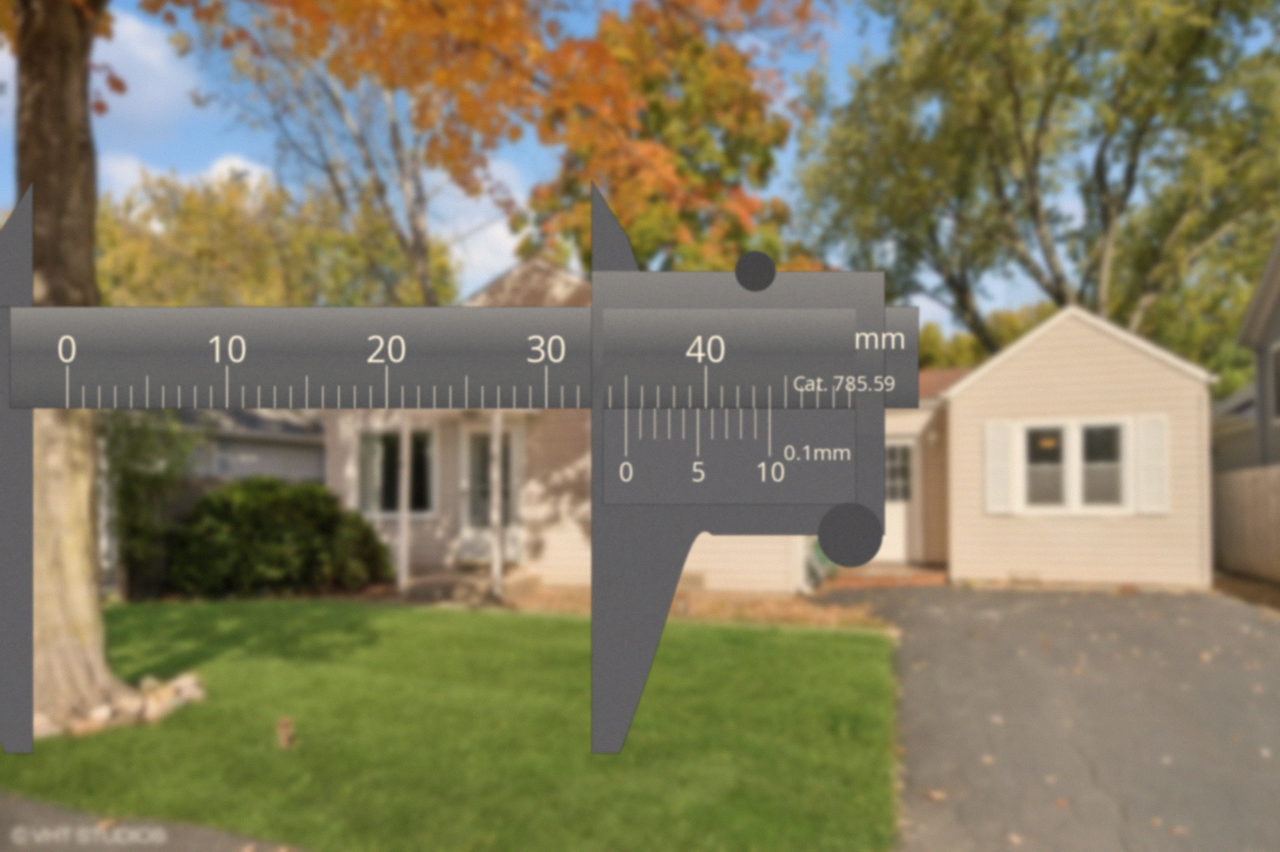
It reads 35.0; mm
